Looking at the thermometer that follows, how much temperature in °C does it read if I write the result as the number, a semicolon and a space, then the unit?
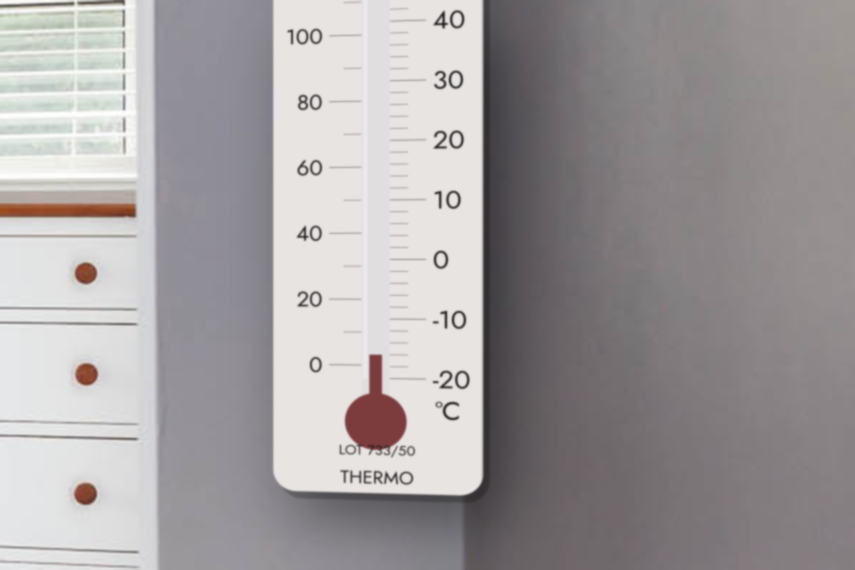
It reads -16; °C
